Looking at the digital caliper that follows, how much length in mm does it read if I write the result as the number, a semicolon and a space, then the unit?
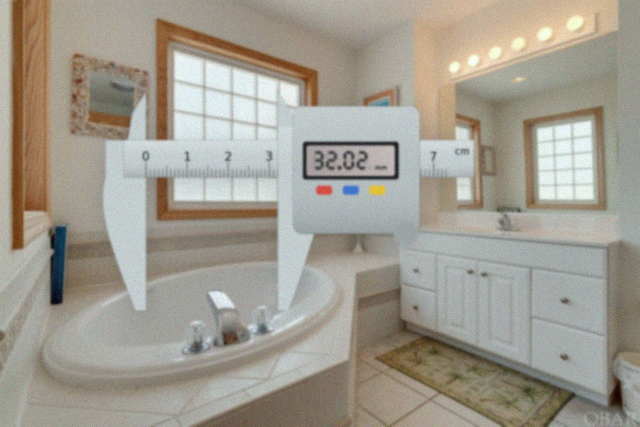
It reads 32.02; mm
